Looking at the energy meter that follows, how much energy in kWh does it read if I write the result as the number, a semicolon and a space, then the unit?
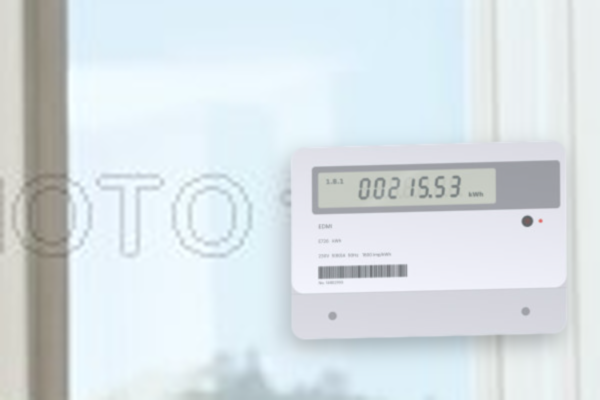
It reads 215.53; kWh
